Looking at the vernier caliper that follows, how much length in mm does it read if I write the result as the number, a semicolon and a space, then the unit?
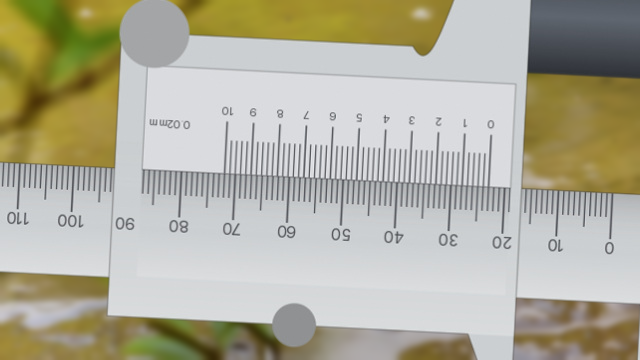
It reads 23.0; mm
